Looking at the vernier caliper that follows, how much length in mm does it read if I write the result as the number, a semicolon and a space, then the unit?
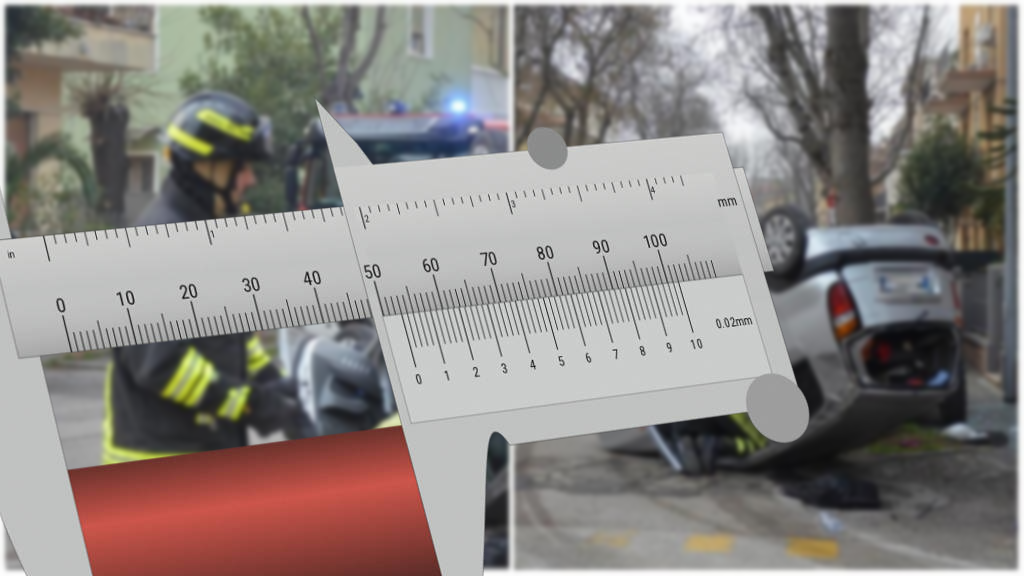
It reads 53.0; mm
